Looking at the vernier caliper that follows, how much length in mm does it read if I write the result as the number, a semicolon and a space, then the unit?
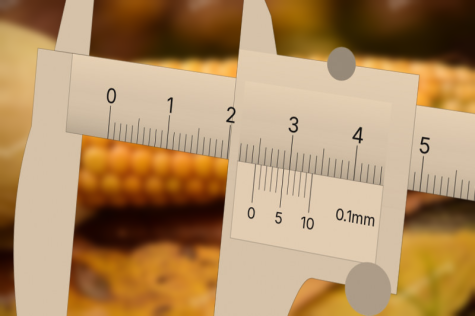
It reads 24.6; mm
